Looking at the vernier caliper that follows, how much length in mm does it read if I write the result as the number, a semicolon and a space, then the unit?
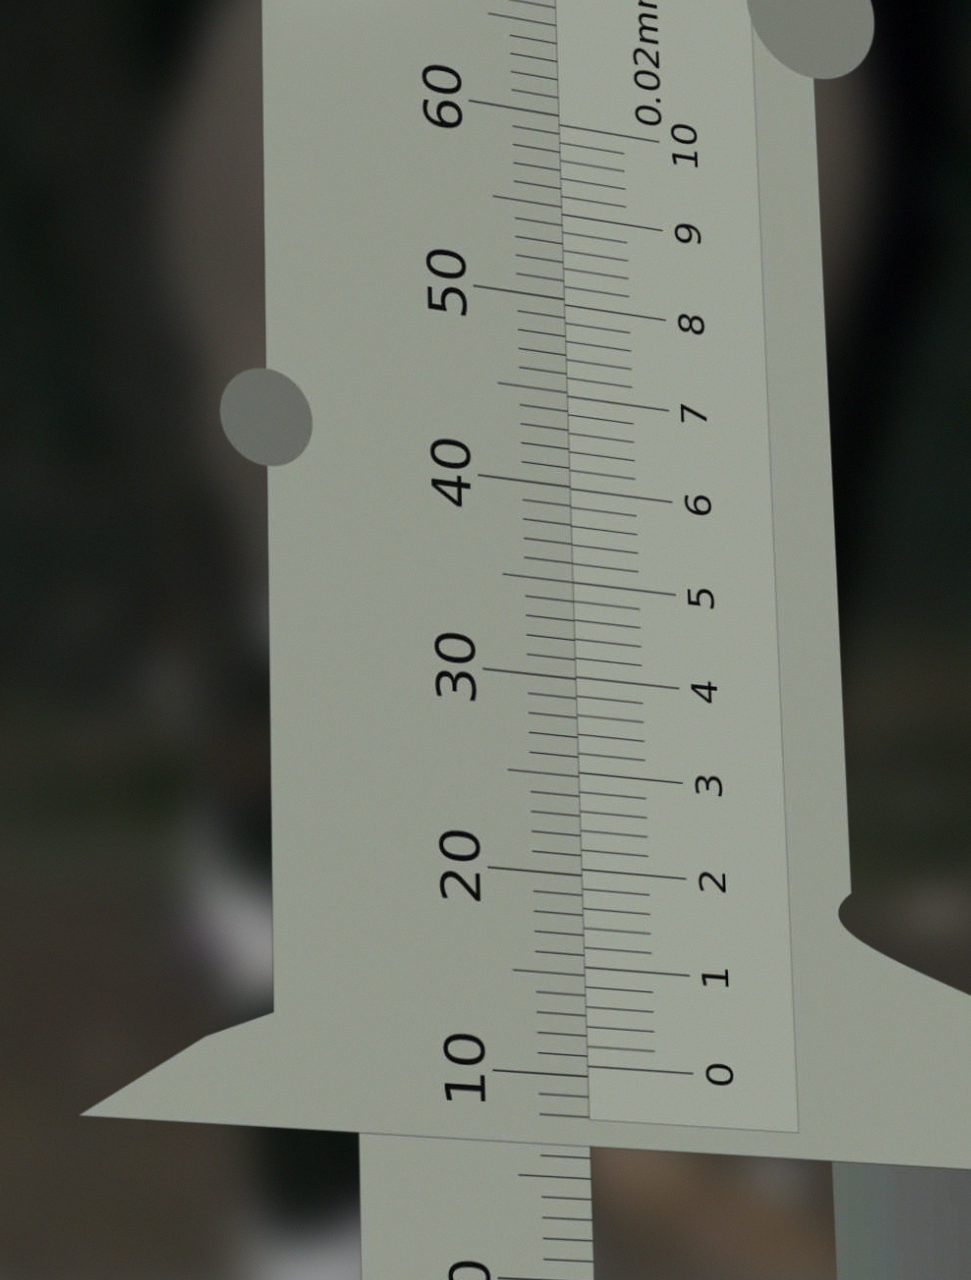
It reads 10.5; mm
